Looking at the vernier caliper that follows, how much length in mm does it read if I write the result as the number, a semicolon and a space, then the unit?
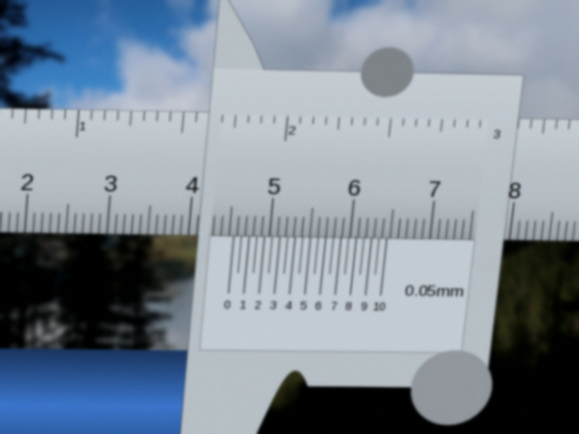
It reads 45.6; mm
